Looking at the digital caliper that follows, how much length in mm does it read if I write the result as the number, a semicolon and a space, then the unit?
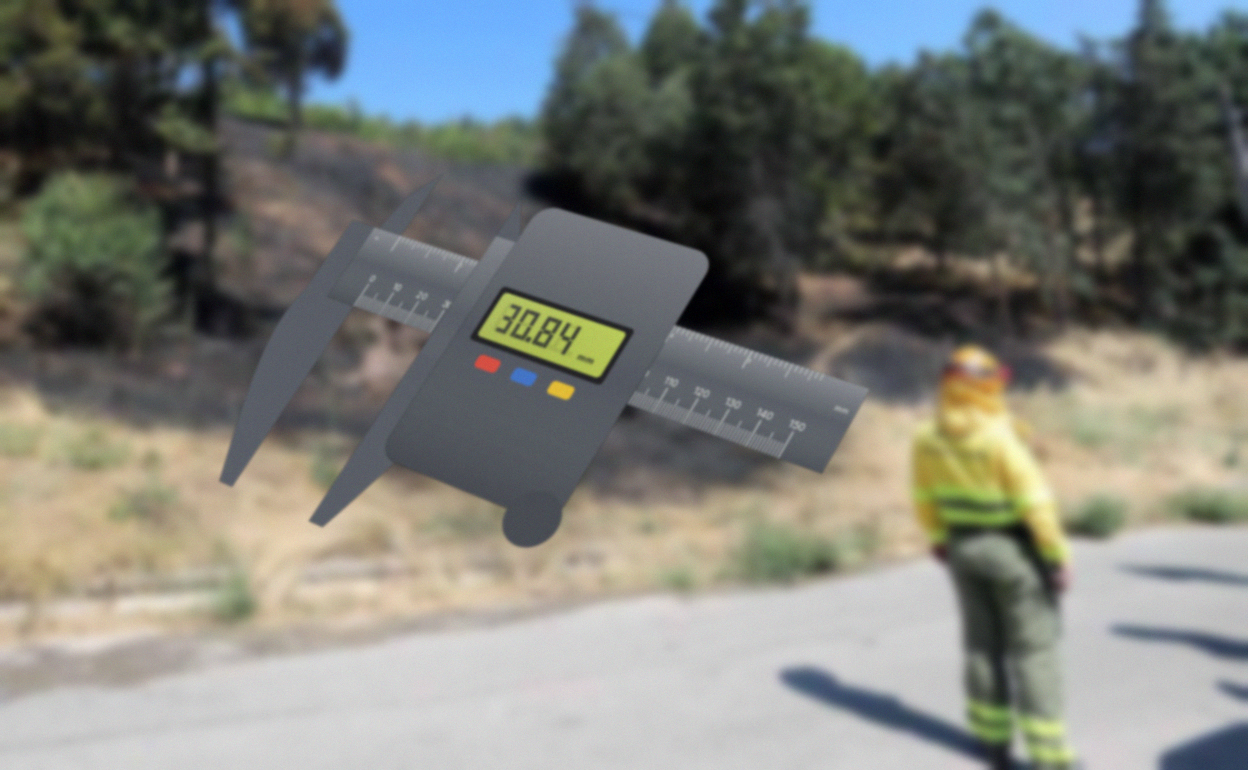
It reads 30.84; mm
